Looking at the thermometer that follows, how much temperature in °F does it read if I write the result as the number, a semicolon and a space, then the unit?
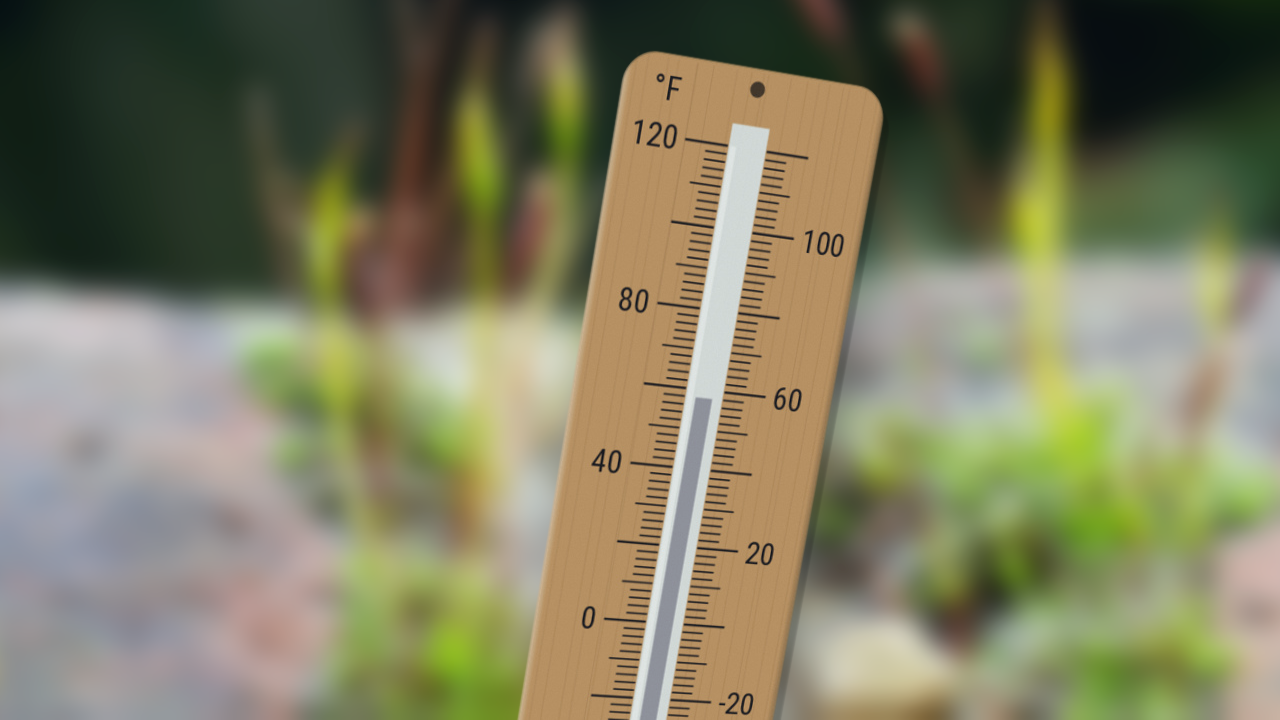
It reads 58; °F
